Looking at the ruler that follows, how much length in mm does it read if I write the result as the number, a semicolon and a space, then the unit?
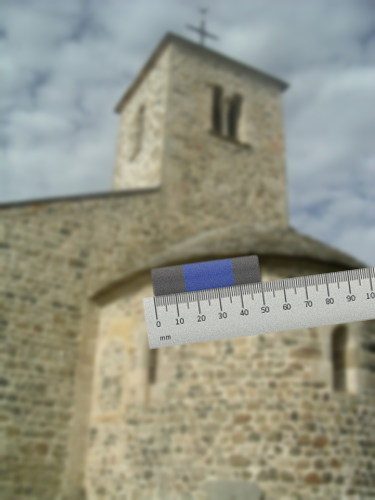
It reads 50; mm
